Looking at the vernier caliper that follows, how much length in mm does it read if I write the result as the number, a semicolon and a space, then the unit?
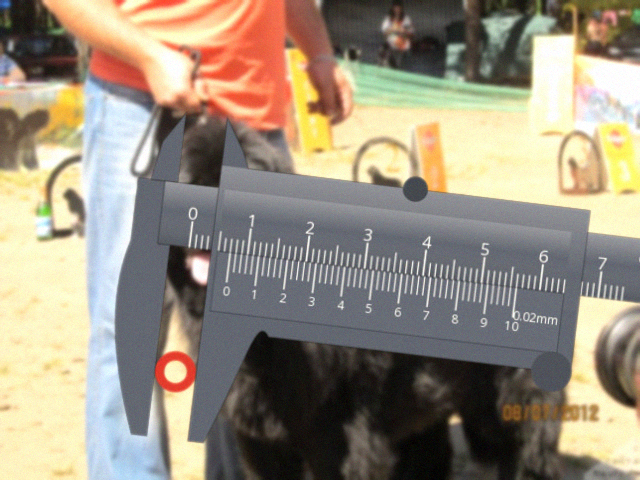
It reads 7.0; mm
